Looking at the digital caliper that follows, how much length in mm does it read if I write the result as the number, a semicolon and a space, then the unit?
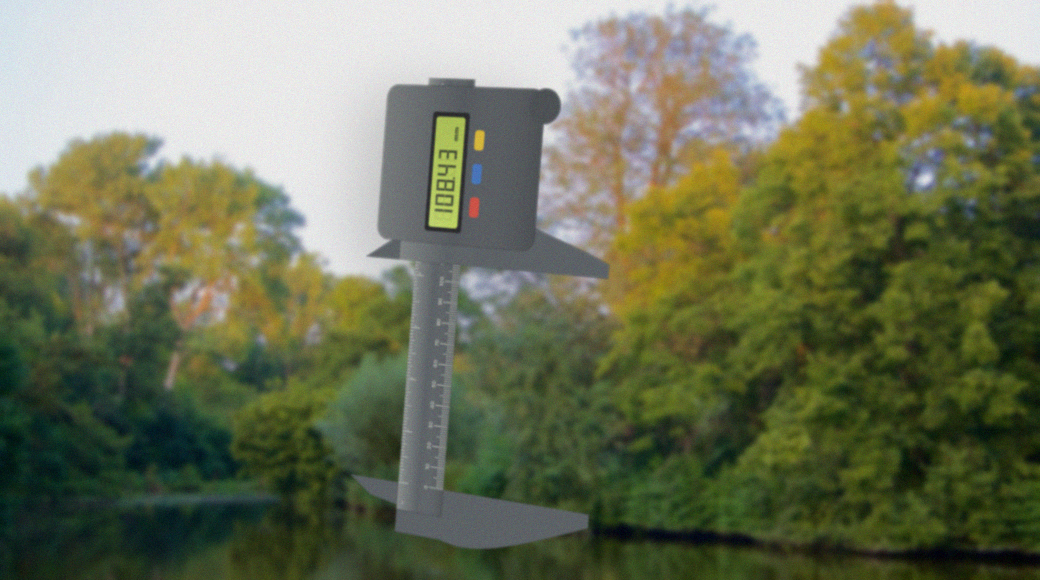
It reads 108.43; mm
